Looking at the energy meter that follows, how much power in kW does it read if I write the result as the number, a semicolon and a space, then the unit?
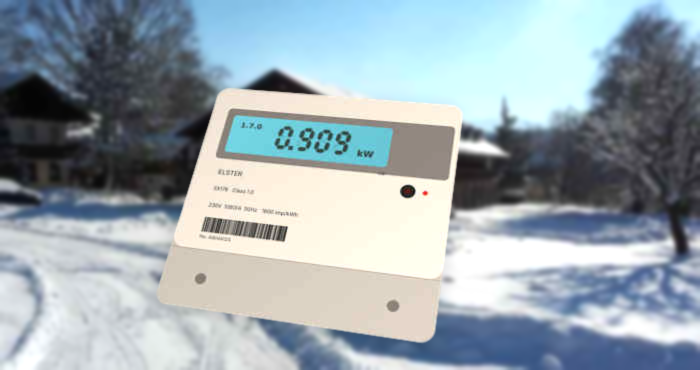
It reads 0.909; kW
